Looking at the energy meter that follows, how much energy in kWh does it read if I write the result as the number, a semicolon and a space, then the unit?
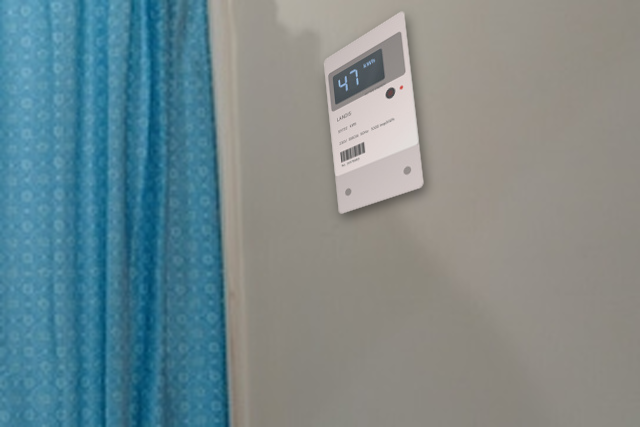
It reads 47; kWh
